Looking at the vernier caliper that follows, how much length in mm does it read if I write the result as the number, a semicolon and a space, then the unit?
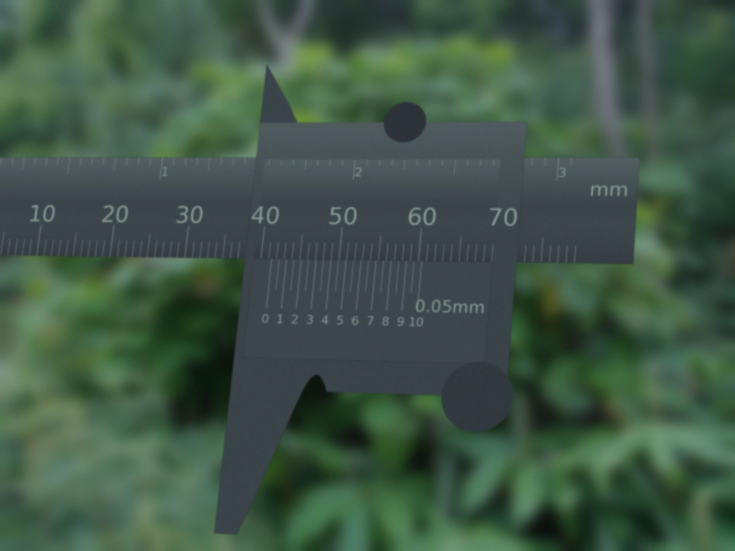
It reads 41.4; mm
